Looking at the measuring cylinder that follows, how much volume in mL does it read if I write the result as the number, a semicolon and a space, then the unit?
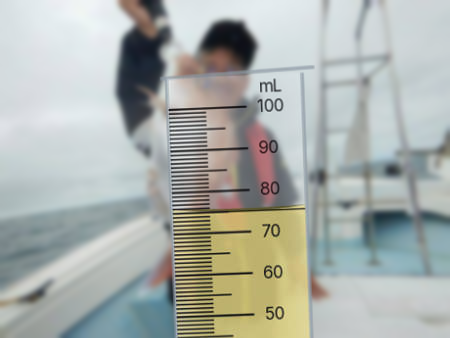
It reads 75; mL
